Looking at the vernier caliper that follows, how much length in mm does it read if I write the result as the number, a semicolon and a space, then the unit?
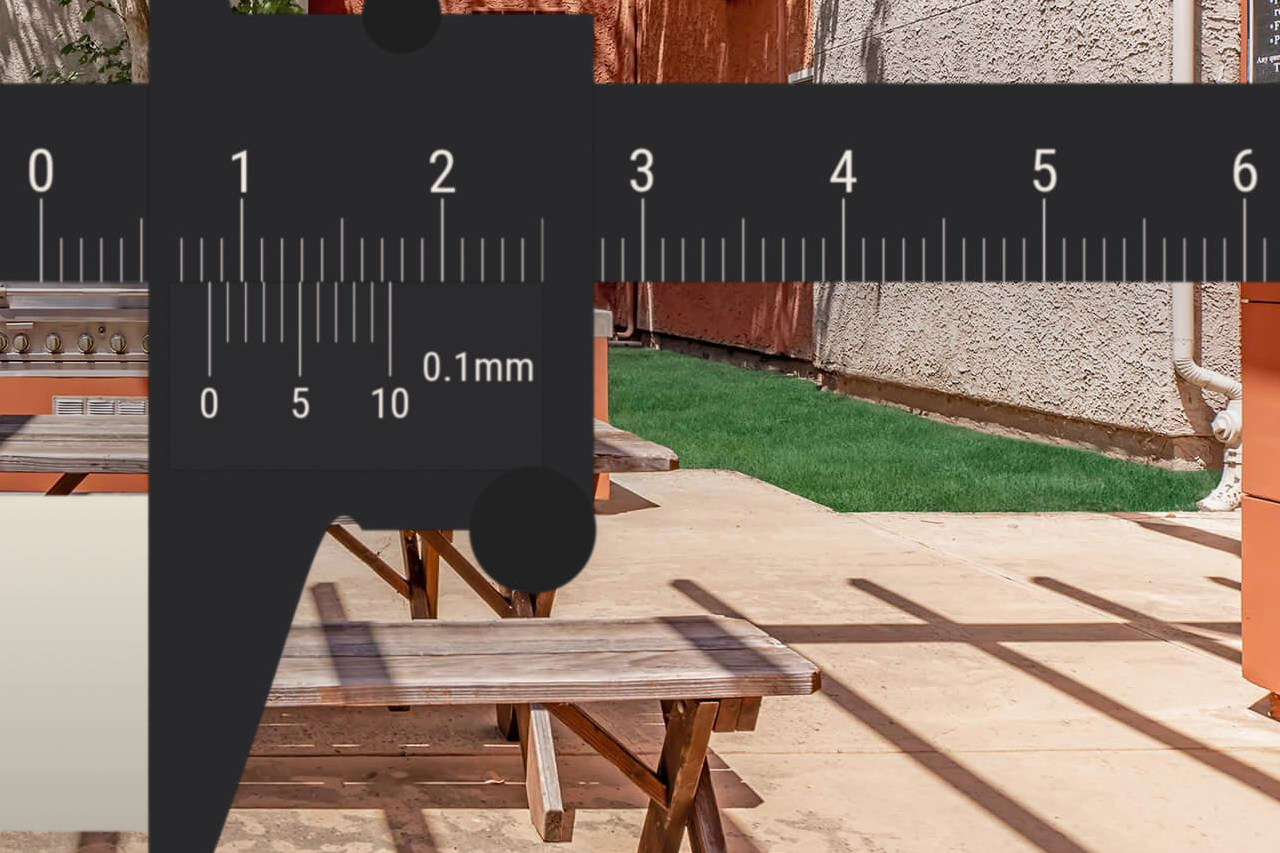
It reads 8.4; mm
